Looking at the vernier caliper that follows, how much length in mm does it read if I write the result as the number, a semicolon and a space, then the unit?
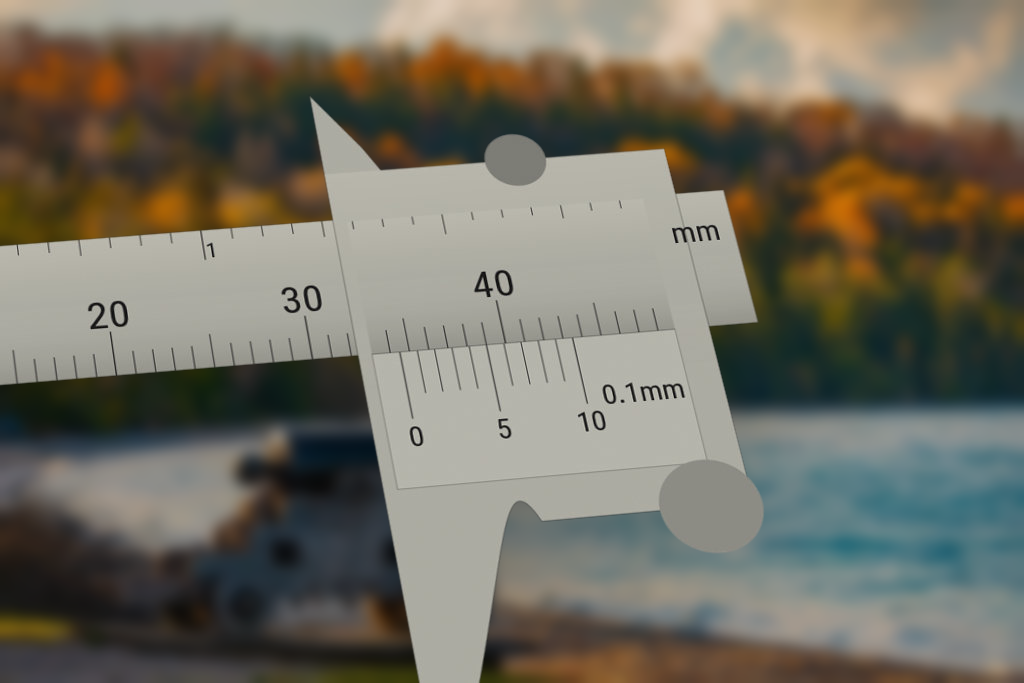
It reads 34.5; mm
